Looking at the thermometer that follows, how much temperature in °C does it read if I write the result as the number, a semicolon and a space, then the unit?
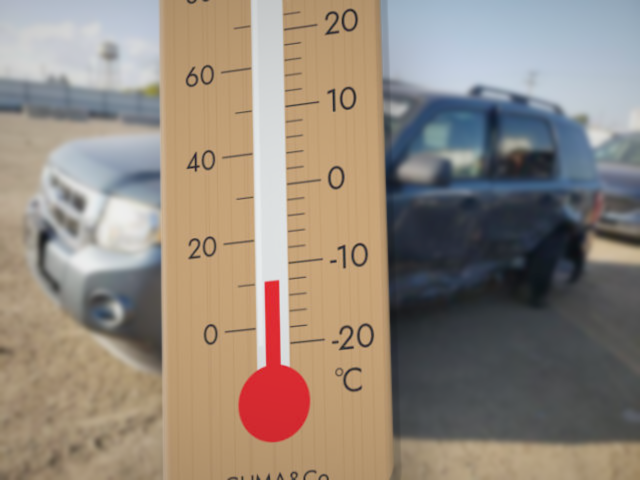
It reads -12; °C
